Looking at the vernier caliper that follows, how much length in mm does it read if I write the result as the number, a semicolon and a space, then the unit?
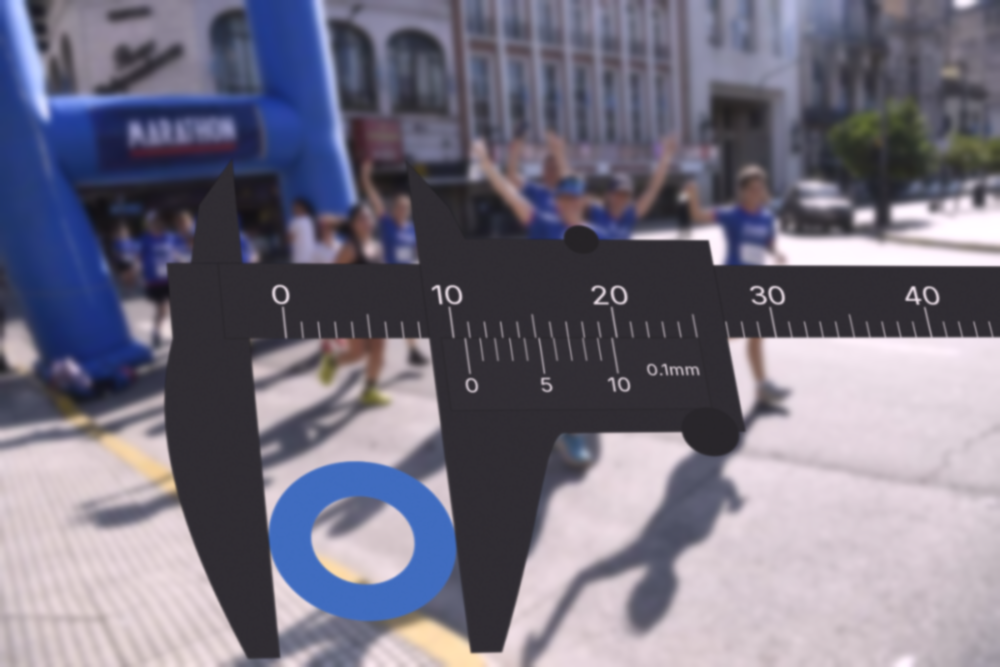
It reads 10.7; mm
